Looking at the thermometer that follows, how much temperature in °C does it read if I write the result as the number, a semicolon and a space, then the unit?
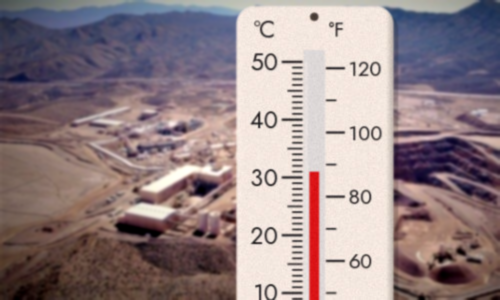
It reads 31; °C
